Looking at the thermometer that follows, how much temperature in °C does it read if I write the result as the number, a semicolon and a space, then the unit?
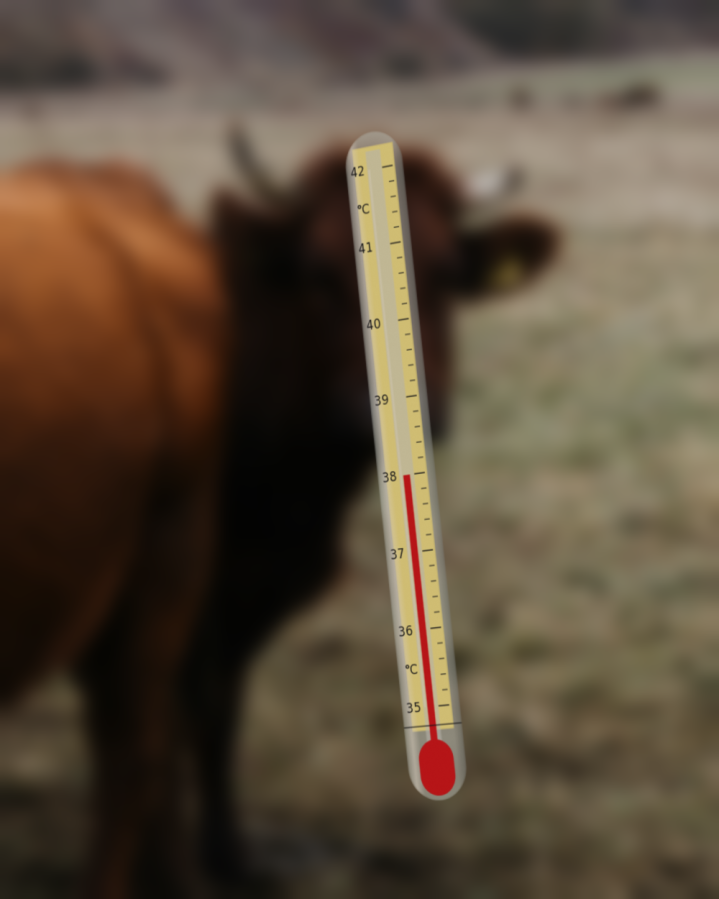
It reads 38; °C
